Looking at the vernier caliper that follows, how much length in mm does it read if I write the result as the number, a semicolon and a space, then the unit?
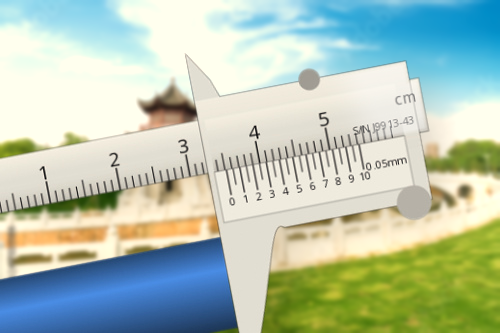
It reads 35.2; mm
